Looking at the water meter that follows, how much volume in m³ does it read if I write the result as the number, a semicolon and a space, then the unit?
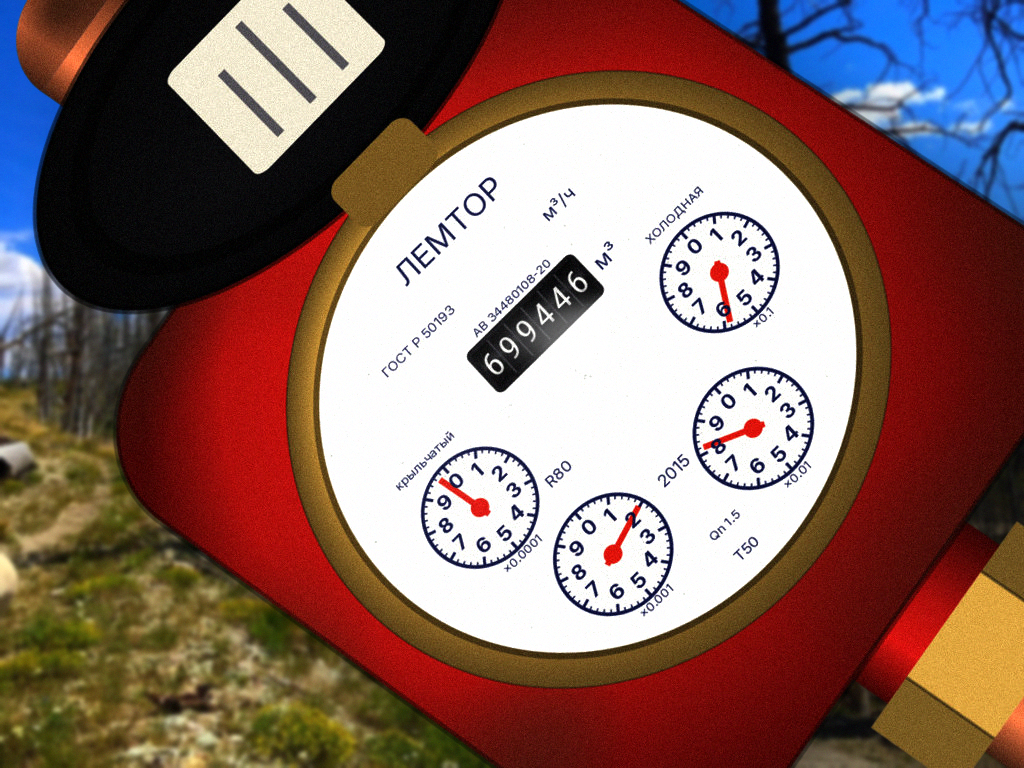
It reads 699446.5819; m³
